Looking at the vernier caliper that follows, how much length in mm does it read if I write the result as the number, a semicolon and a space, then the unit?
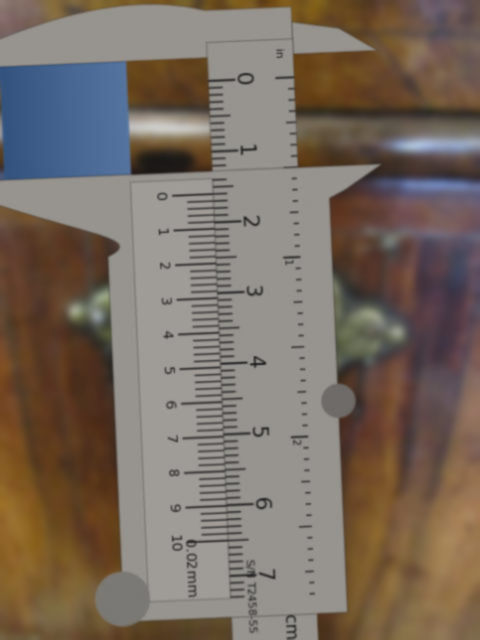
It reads 16.0; mm
